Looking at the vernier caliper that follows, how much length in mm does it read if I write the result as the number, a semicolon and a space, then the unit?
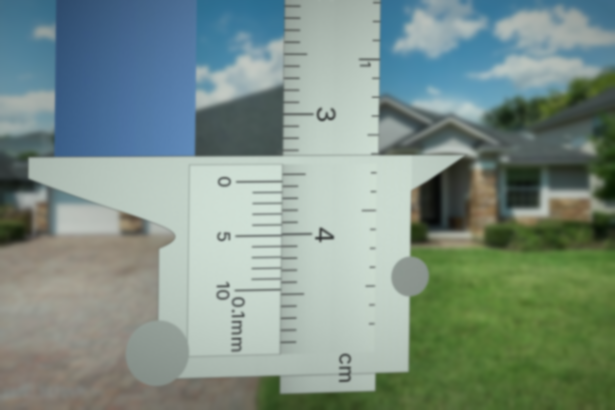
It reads 35.6; mm
